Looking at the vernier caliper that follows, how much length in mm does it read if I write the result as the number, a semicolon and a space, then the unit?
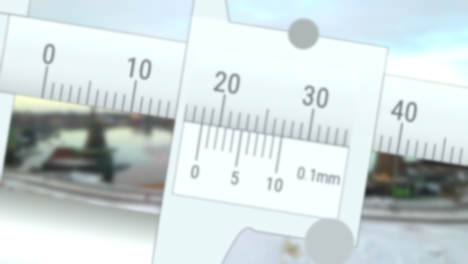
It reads 18.0; mm
